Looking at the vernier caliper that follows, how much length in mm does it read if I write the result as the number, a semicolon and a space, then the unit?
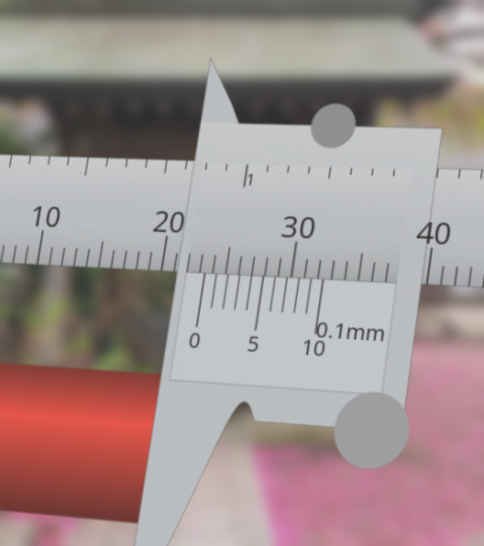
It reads 23.4; mm
